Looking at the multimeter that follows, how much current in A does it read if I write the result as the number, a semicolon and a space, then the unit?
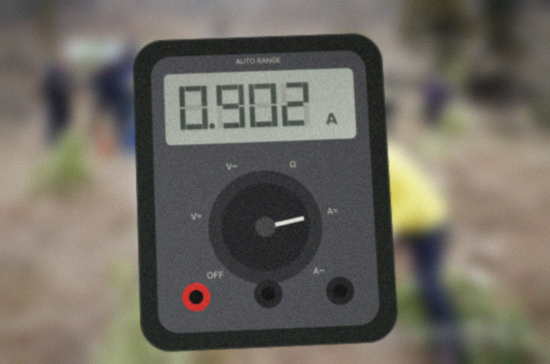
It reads 0.902; A
